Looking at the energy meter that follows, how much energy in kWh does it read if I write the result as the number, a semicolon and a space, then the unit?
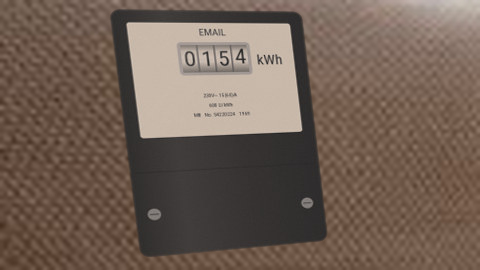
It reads 154; kWh
